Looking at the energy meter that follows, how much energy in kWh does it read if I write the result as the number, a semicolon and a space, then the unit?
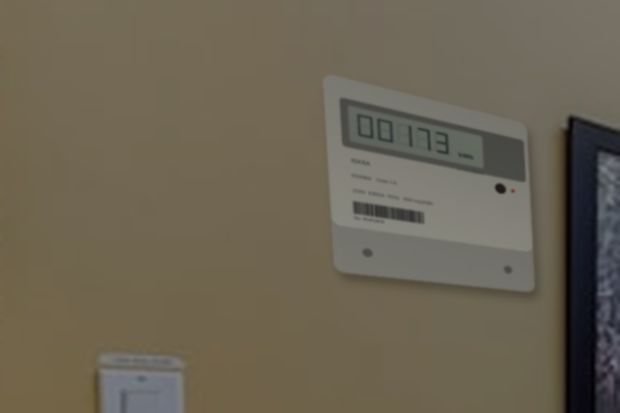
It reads 173; kWh
